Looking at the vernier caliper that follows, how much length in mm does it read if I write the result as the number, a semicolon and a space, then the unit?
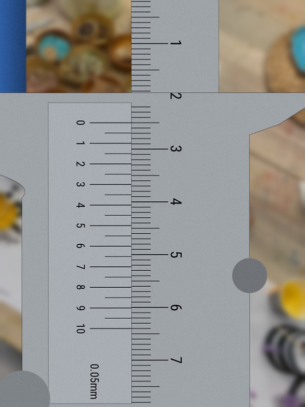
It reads 25.0; mm
